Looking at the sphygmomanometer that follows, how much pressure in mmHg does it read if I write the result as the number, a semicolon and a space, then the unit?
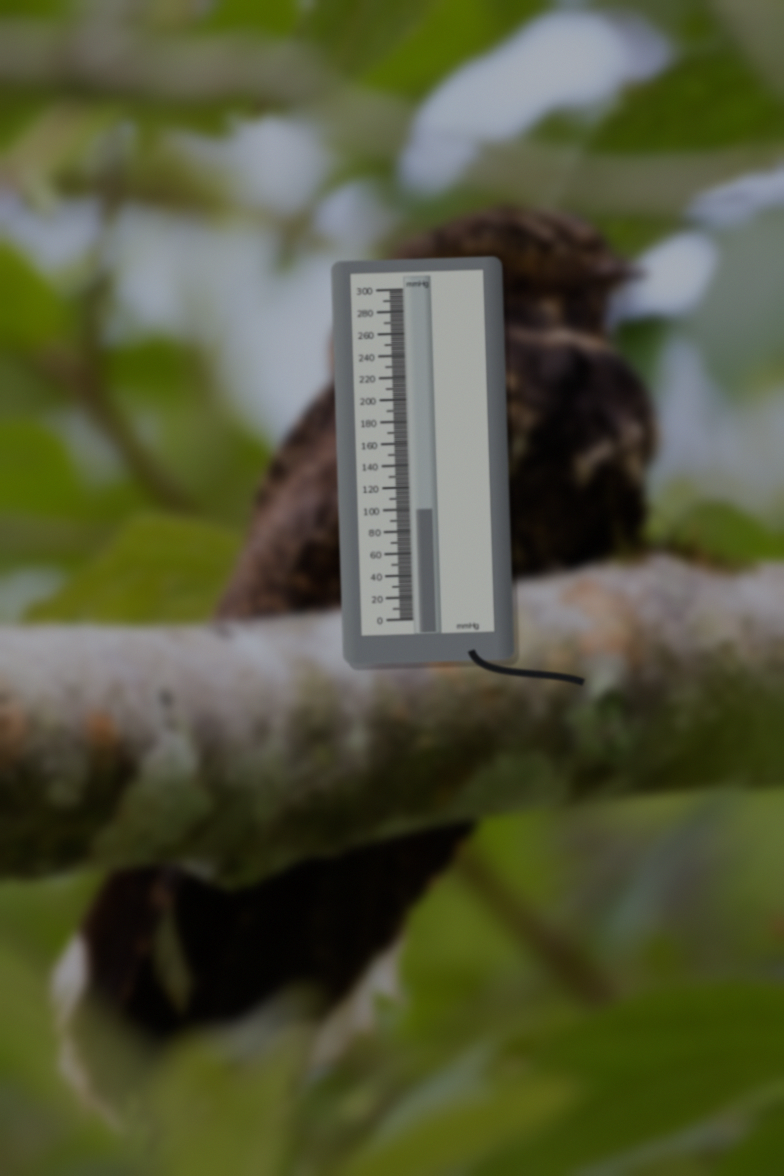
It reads 100; mmHg
